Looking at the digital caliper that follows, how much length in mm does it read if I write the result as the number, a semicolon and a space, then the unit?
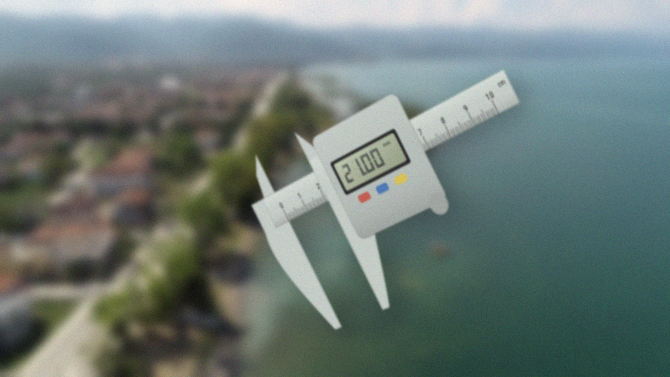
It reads 21.00; mm
